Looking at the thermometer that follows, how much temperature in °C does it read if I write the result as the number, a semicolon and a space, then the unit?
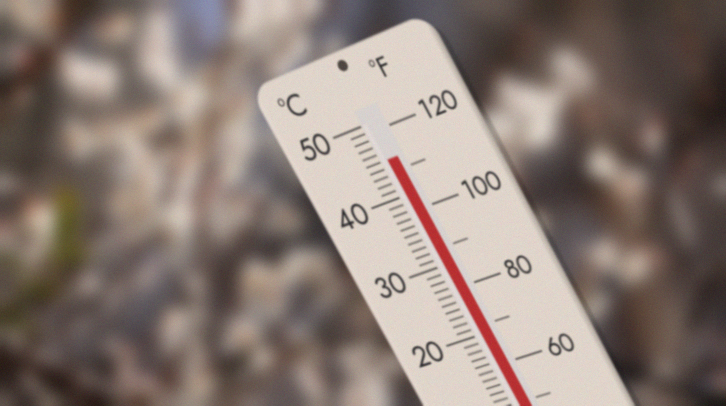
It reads 45; °C
